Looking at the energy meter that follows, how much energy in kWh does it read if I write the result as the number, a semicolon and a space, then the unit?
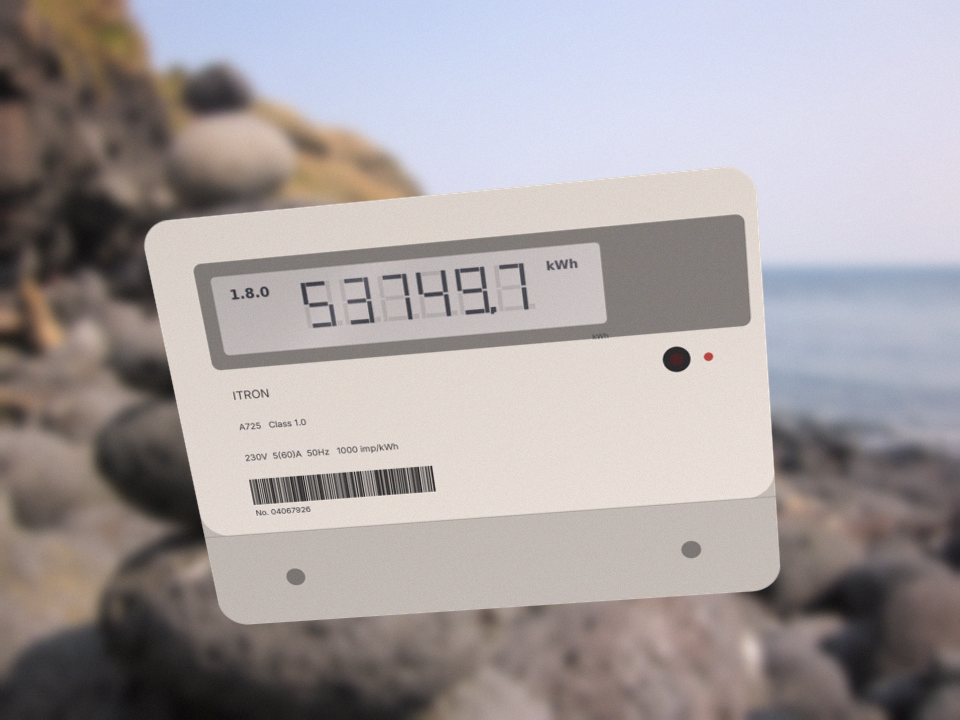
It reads 53749.7; kWh
